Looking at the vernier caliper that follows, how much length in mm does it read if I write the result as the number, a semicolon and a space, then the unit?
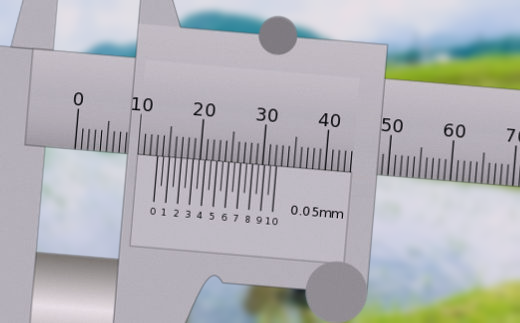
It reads 13.2; mm
